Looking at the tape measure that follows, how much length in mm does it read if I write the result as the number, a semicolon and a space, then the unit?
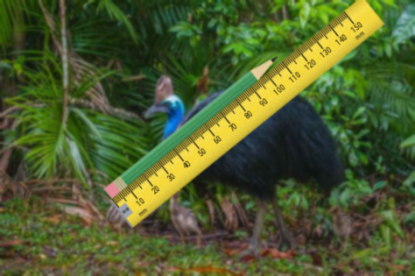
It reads 110; mm
